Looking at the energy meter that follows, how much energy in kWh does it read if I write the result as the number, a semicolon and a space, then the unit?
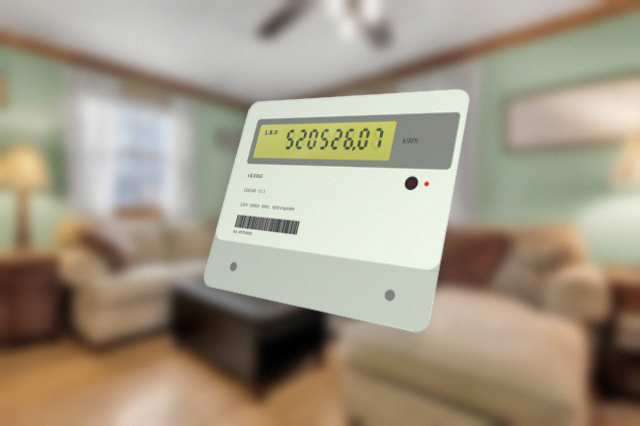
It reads 520526.07; kWh
